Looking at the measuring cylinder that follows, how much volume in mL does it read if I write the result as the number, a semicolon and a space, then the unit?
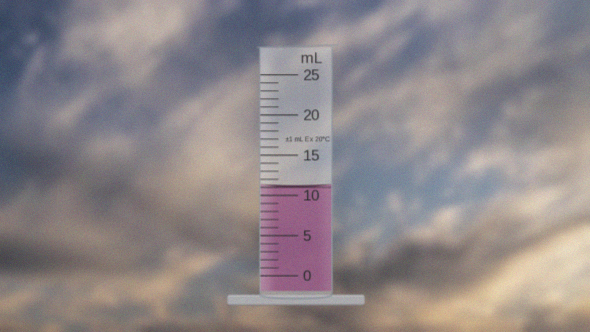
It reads 11; mL
